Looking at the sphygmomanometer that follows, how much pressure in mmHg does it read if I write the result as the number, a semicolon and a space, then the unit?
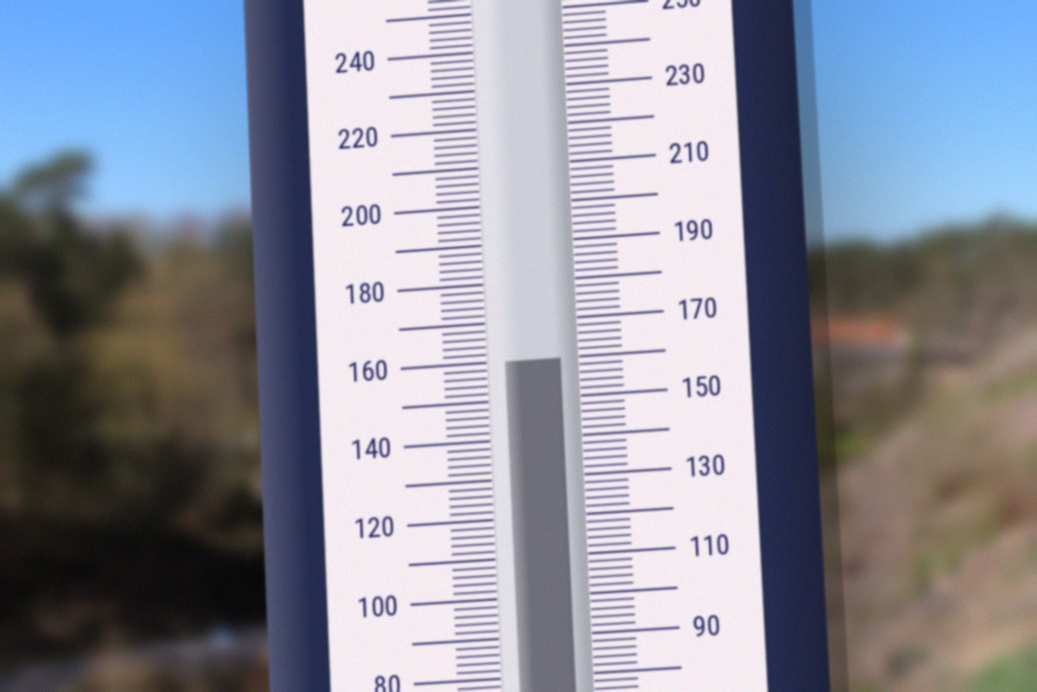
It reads 160; mmHg
